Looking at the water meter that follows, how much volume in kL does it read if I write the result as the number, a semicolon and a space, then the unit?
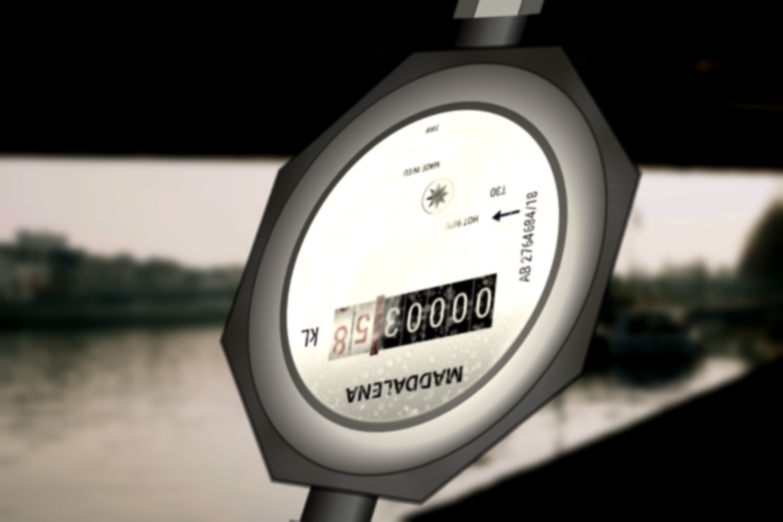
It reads 3.58; kL
